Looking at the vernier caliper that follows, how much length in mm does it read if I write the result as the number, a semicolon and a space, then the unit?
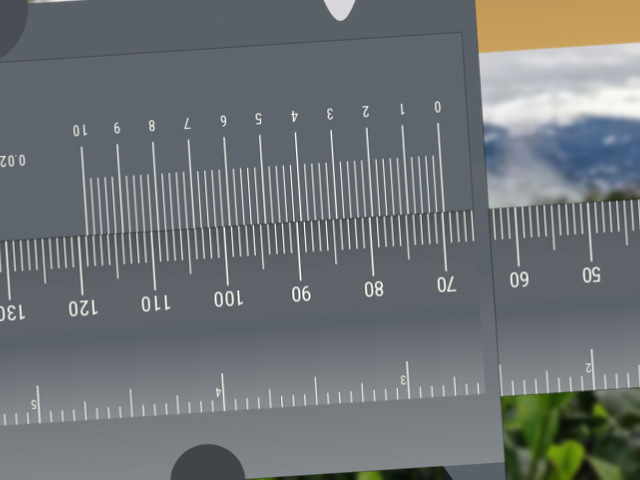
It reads 69.8; mm
